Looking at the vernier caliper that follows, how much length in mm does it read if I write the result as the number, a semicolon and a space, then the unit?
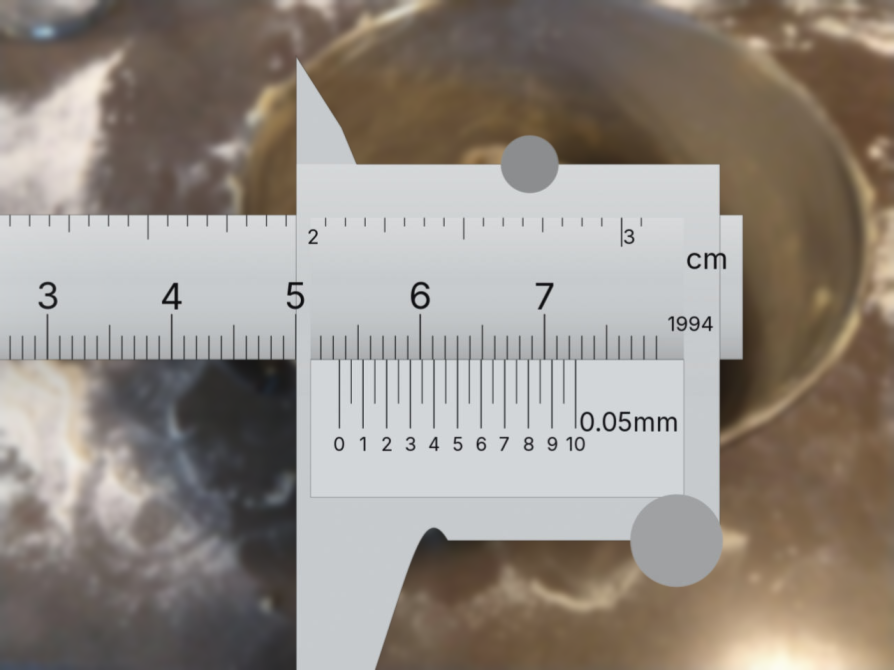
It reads 53.5; mm
